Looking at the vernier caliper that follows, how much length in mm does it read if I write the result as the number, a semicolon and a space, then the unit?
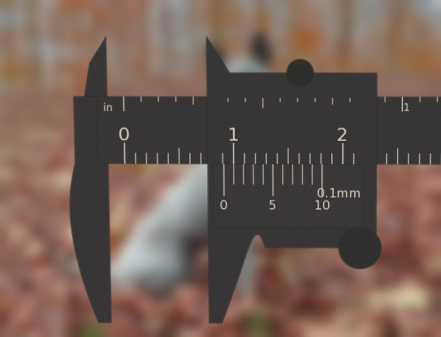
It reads 9.1; mm
